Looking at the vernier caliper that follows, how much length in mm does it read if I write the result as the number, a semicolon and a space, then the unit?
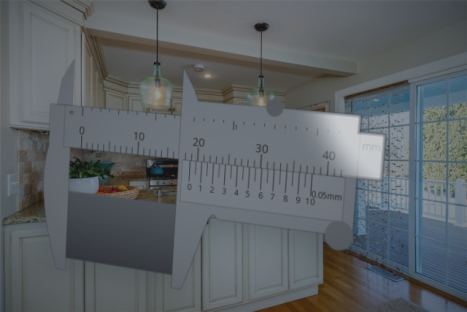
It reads 18.8; mm
